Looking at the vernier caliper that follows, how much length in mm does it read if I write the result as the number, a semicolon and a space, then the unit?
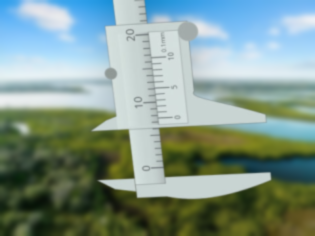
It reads 7.6; mm
